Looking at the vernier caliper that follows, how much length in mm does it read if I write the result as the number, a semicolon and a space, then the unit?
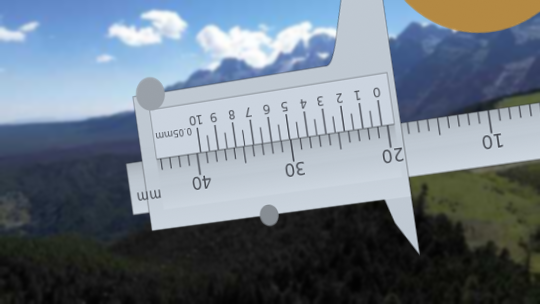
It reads 20.6; mm
